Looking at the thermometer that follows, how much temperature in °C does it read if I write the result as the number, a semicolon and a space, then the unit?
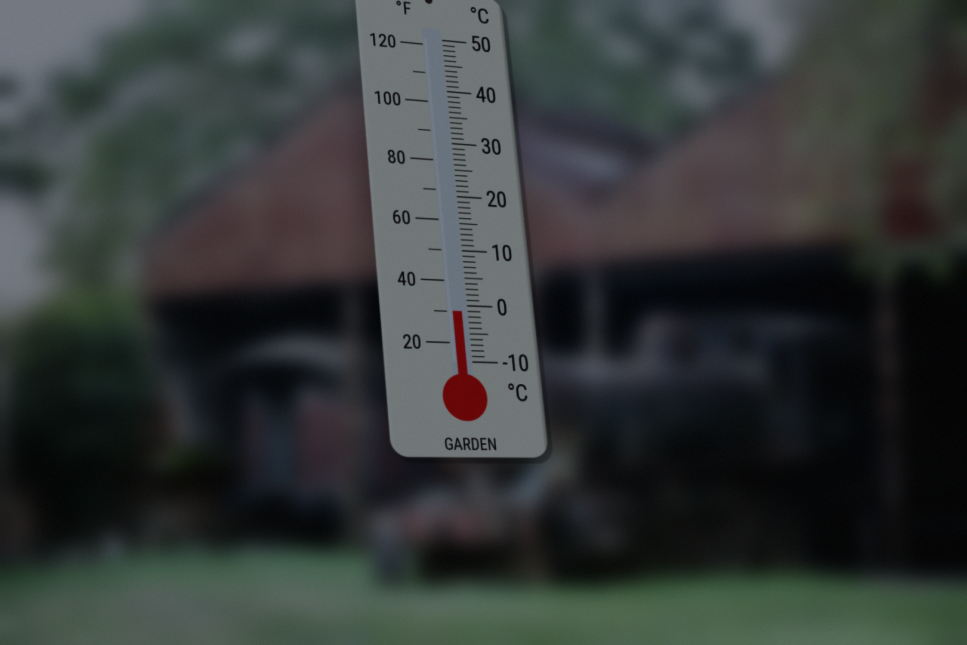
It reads -1; °C
